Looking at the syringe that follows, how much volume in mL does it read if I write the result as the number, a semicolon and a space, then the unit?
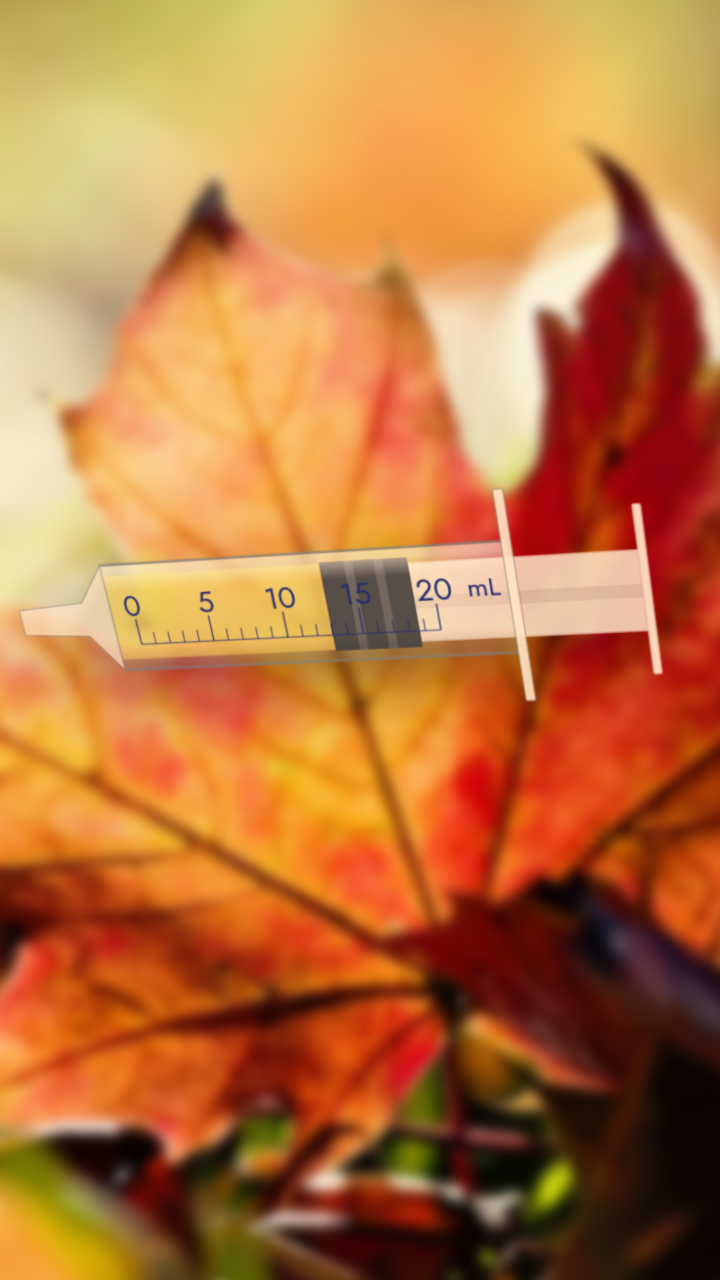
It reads 13; mL
